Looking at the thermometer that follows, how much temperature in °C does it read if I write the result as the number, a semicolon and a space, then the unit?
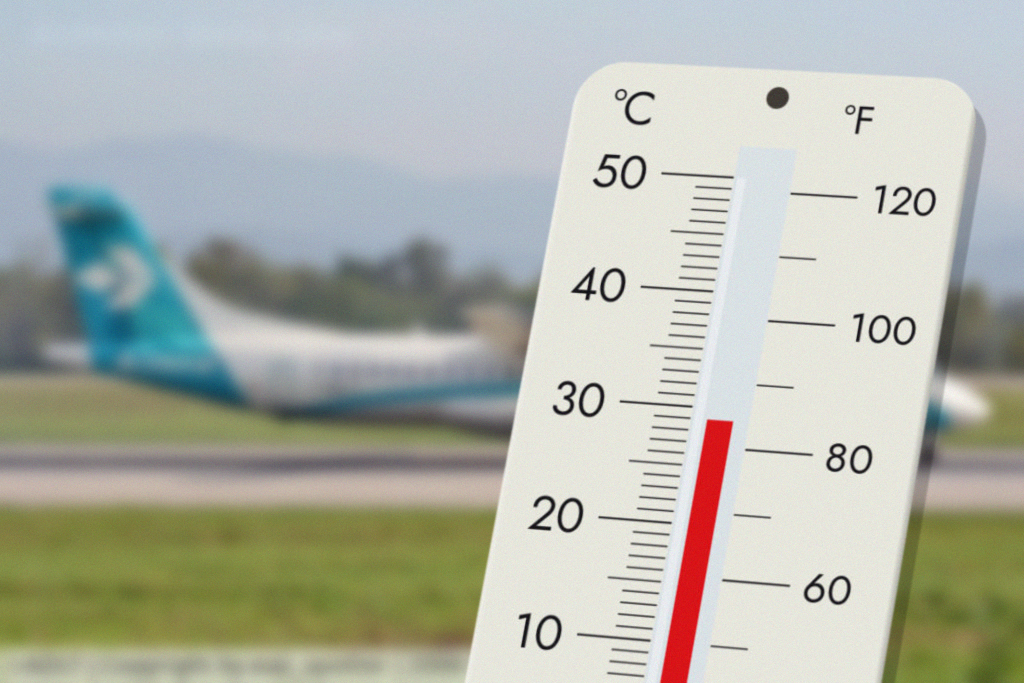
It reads 29; °C
